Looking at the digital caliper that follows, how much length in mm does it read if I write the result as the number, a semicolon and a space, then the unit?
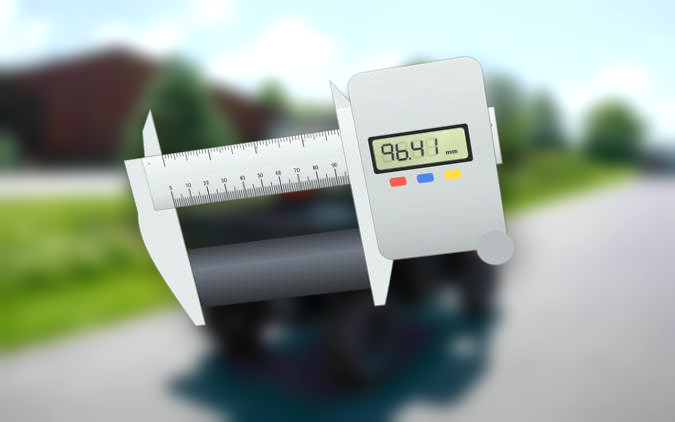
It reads 96.41; mm
